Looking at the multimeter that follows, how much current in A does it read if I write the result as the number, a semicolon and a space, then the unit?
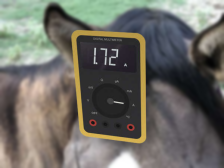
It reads 1.72; A
